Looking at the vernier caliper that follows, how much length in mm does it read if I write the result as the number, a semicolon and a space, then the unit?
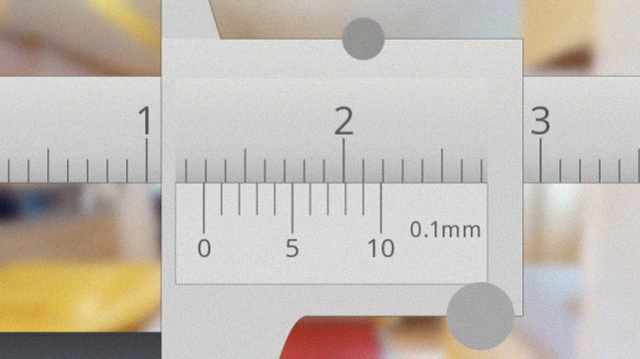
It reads 12.9; mm
